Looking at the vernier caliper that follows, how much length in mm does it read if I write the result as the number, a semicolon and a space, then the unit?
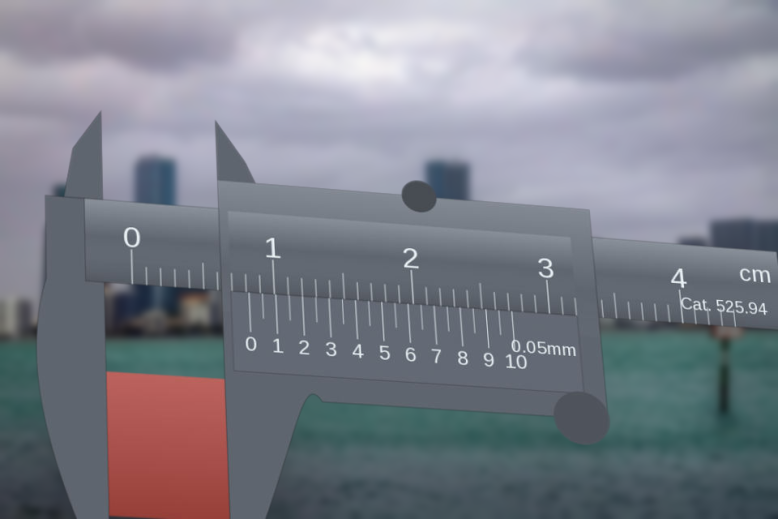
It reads 8.2; mm
